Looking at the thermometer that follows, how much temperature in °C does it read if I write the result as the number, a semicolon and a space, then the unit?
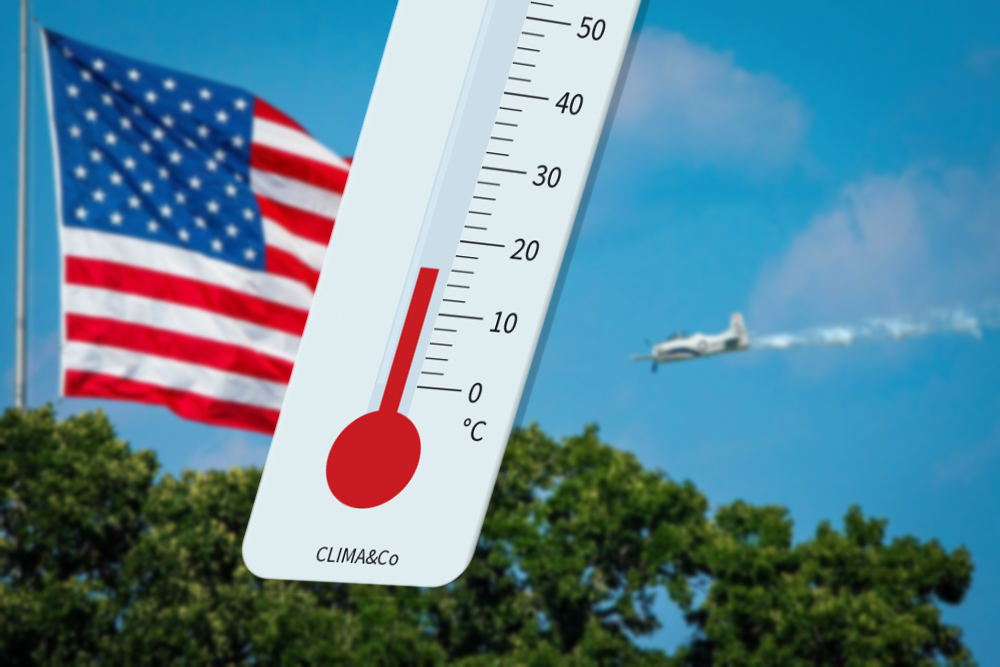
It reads 16; °C
